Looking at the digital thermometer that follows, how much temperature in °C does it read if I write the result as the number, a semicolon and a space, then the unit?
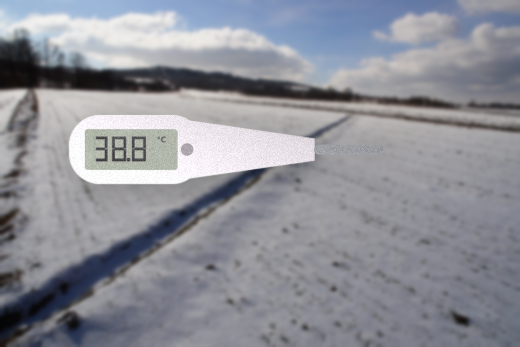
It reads 38.8; °C
